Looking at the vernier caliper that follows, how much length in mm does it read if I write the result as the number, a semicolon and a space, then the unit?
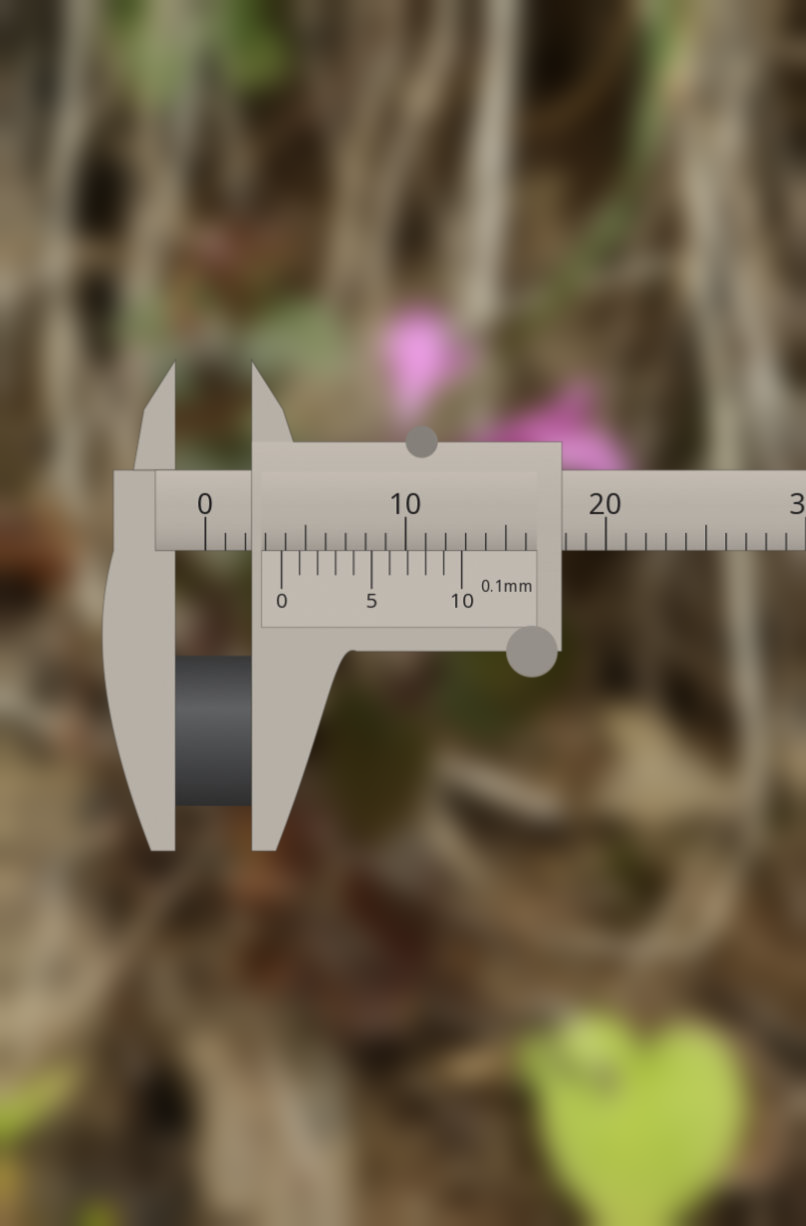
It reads 3.8; mm
